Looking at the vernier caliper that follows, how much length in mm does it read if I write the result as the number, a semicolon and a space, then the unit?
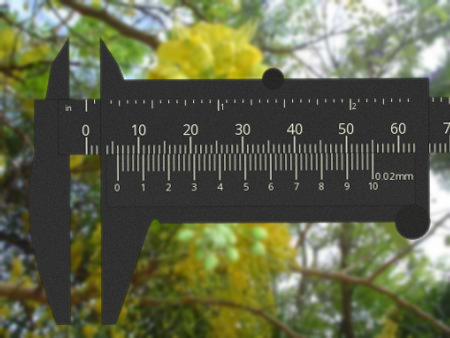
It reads 6.0; mm
